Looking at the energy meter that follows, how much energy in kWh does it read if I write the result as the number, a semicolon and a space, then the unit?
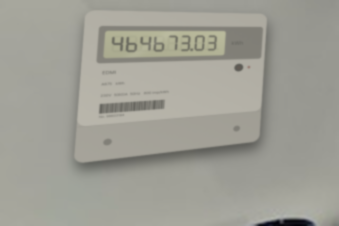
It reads 464673.03; kWh
